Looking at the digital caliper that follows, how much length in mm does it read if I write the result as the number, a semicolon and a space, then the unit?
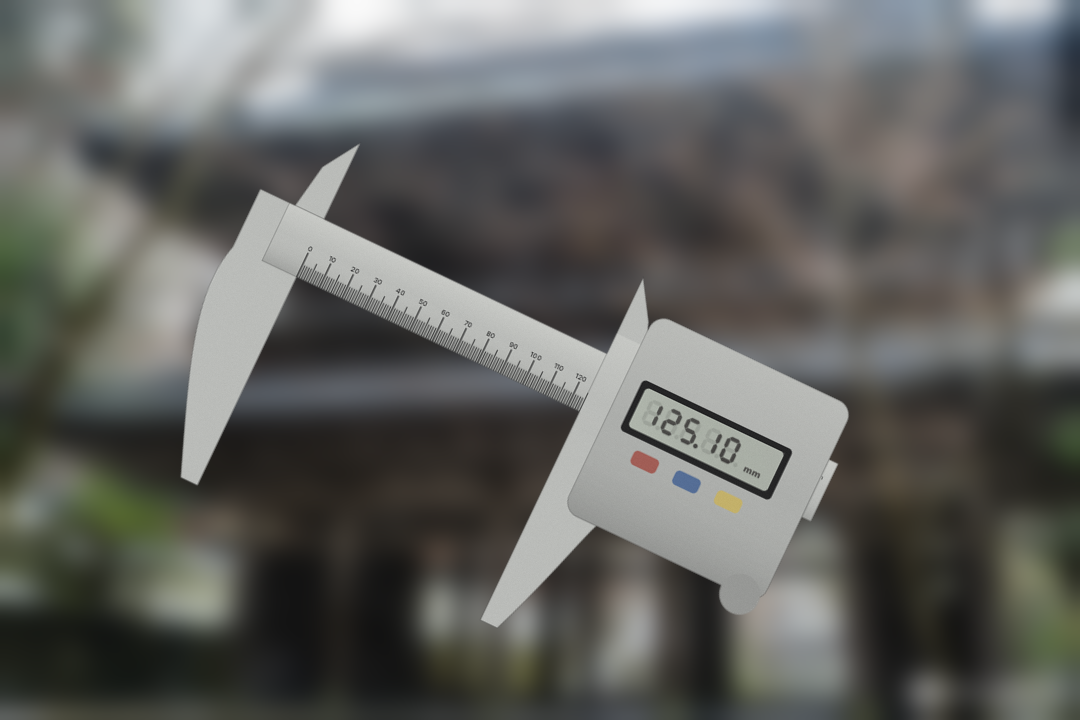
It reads 125.10; mm
